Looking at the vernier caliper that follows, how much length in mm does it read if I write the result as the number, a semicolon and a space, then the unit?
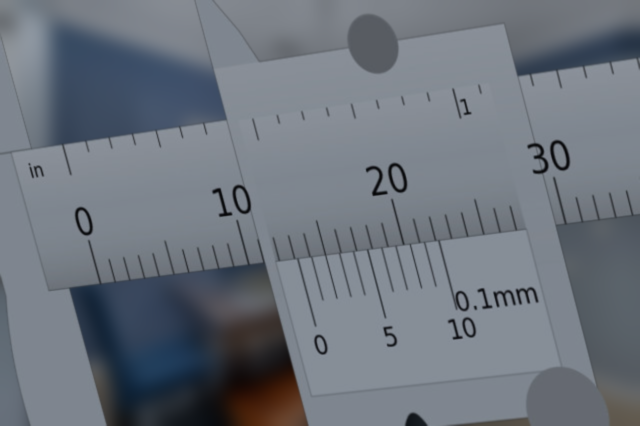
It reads 13.2; mm
